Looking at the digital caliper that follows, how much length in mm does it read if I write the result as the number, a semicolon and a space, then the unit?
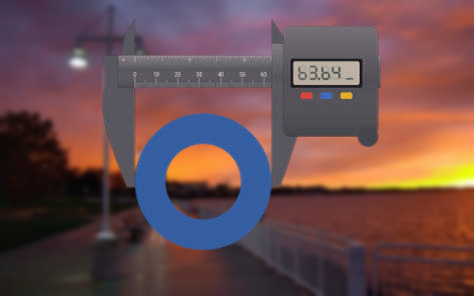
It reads 63.64; mm
